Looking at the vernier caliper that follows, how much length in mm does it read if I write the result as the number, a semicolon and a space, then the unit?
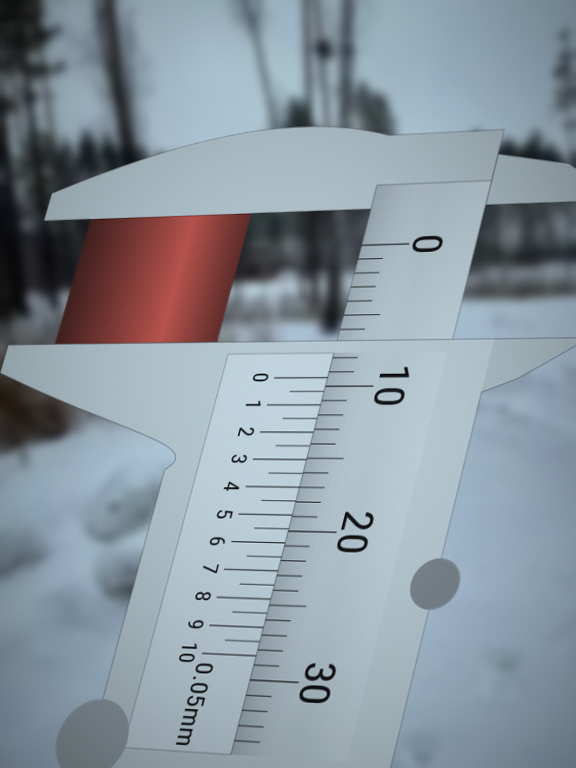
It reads 9.4; mm
